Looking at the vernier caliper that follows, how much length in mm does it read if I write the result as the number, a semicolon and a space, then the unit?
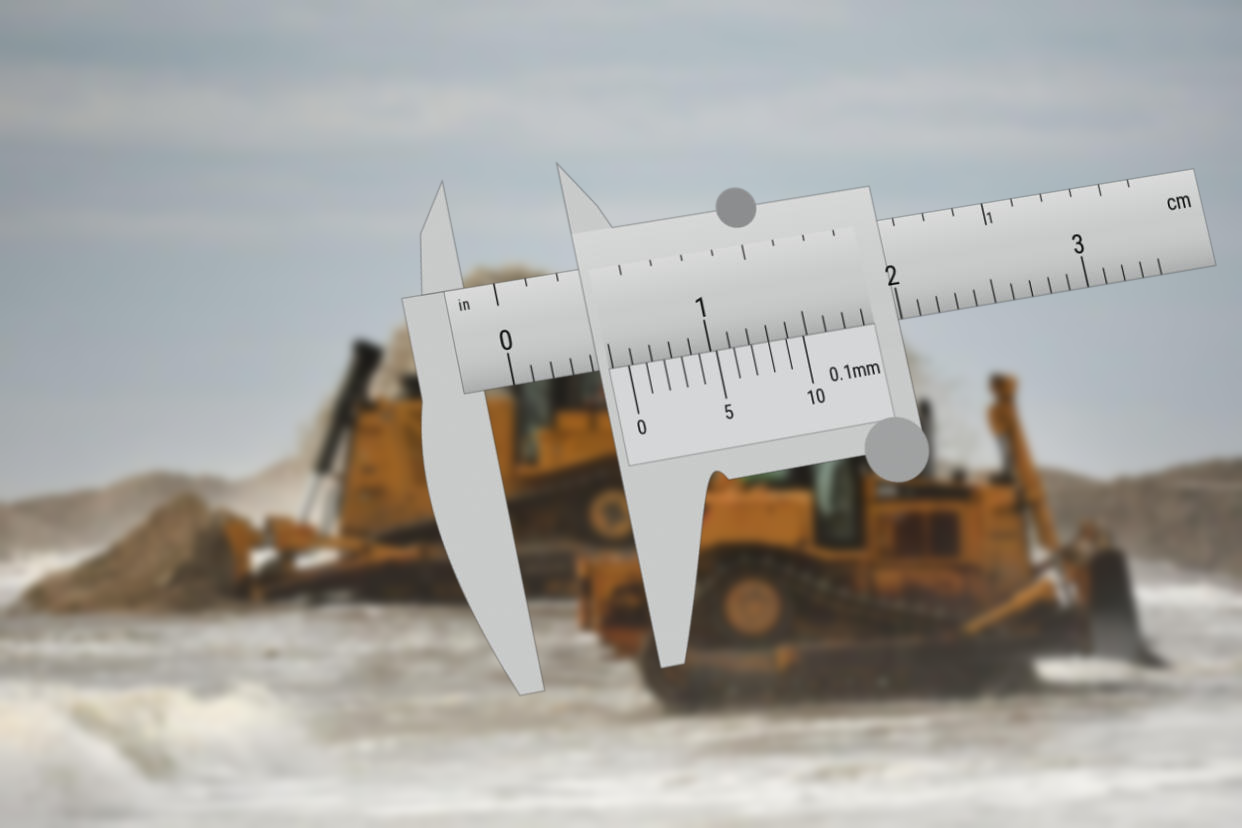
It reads 5.8; mm
